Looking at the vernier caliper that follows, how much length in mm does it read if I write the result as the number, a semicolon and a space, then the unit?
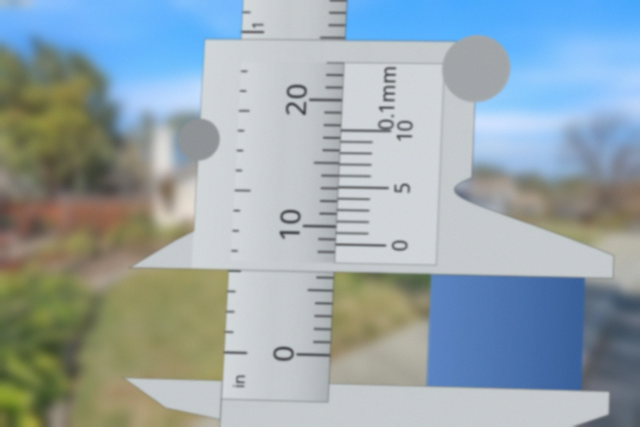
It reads 8.6; mm
